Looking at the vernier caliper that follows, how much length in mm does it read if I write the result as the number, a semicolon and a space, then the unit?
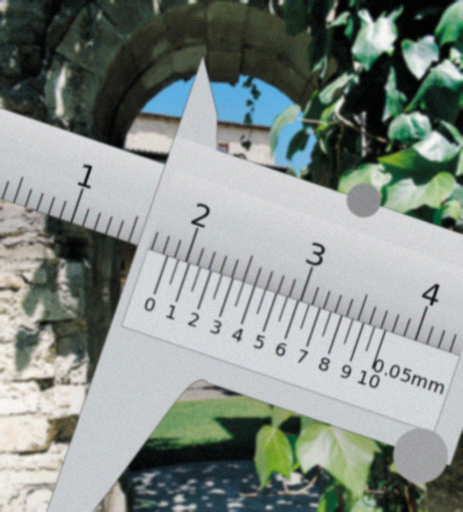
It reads 18.4; mm
